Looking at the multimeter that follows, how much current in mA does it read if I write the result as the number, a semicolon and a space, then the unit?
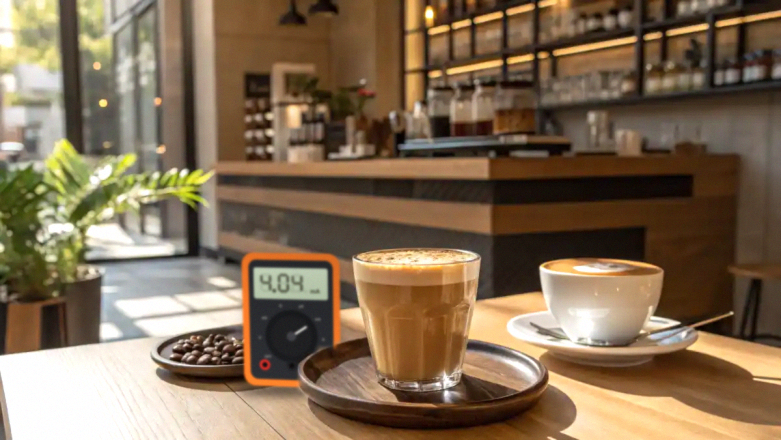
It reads 4.04; mA
